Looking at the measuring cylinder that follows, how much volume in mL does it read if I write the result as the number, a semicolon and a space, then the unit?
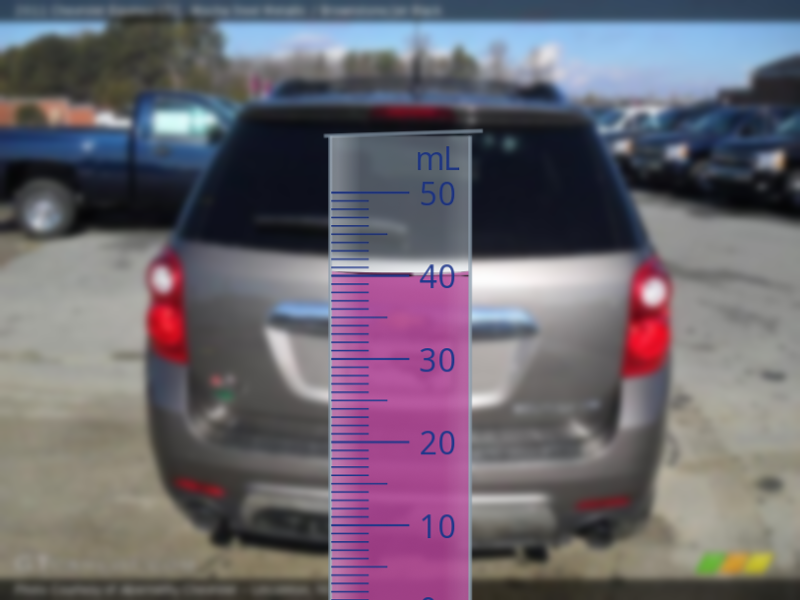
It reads 40; mL
